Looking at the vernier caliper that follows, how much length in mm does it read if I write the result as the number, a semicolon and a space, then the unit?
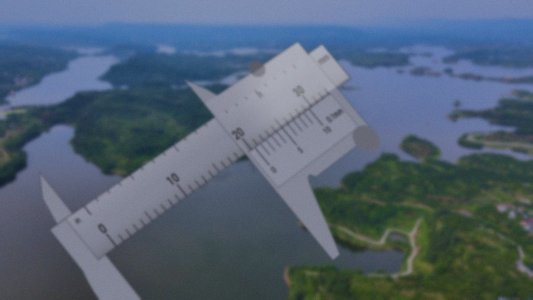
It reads 20.5; mm
